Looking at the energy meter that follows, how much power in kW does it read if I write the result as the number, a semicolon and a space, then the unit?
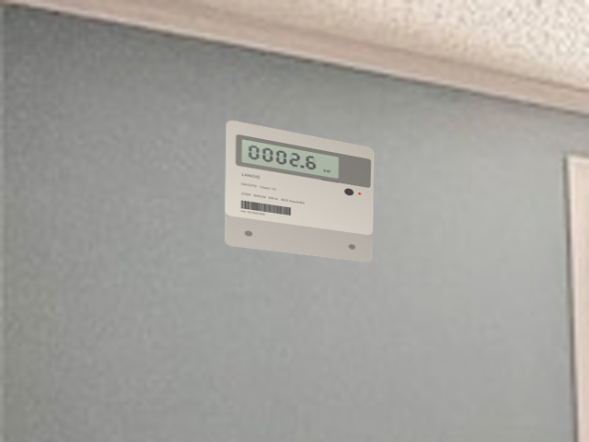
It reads 2.6; kW
